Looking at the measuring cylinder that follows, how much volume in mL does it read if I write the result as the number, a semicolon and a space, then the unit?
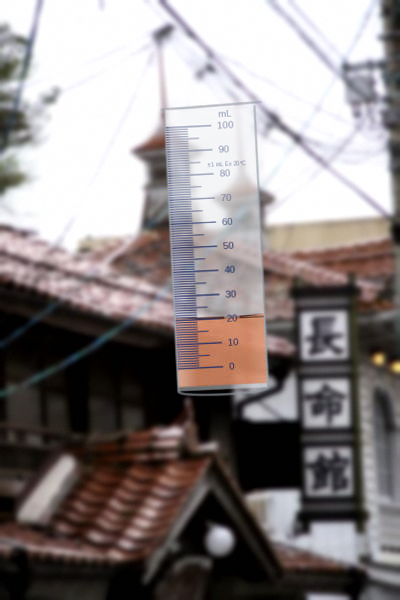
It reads 20; mL
